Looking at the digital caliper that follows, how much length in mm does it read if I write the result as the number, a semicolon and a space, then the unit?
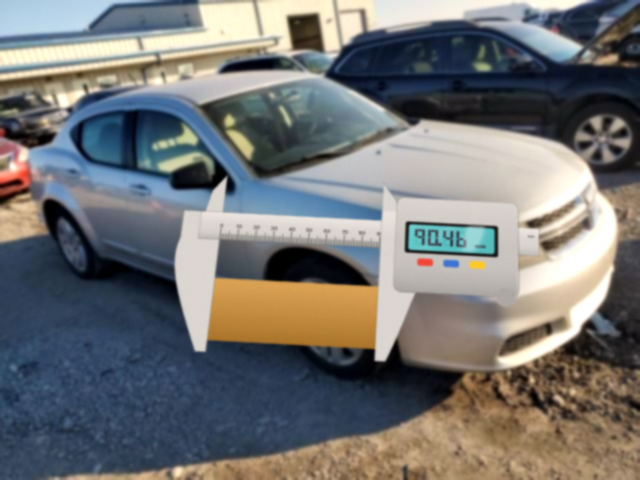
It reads 90.46; mm
